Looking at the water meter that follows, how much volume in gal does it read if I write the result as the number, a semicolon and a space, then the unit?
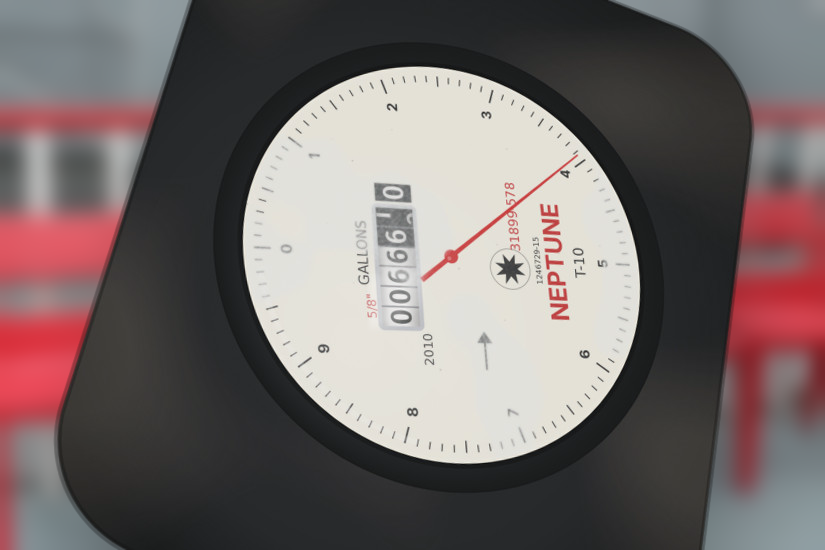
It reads 66613.9; gal
